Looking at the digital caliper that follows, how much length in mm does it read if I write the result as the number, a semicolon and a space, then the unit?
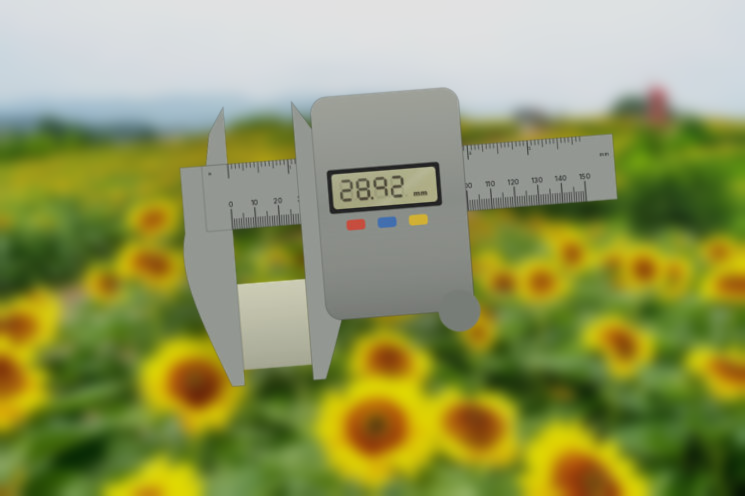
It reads 28.92; mm
